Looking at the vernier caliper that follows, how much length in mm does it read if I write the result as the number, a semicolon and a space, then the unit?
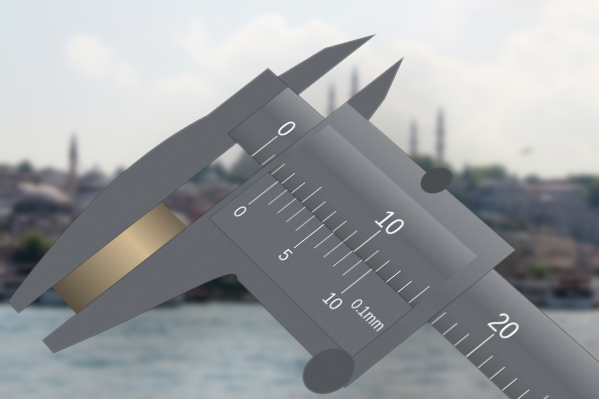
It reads 2.7; mm
